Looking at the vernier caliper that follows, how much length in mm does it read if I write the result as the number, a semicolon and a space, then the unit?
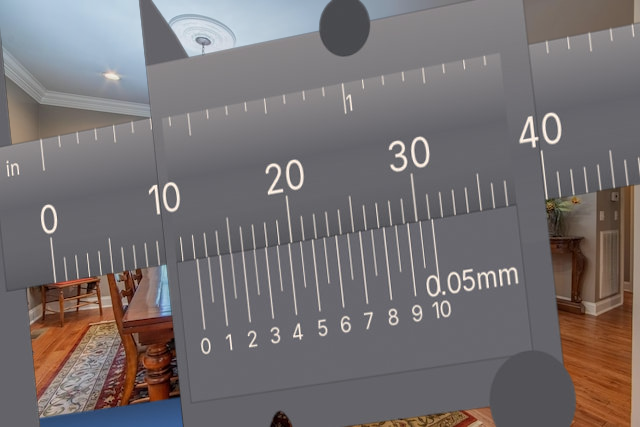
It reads 12.2; mm
